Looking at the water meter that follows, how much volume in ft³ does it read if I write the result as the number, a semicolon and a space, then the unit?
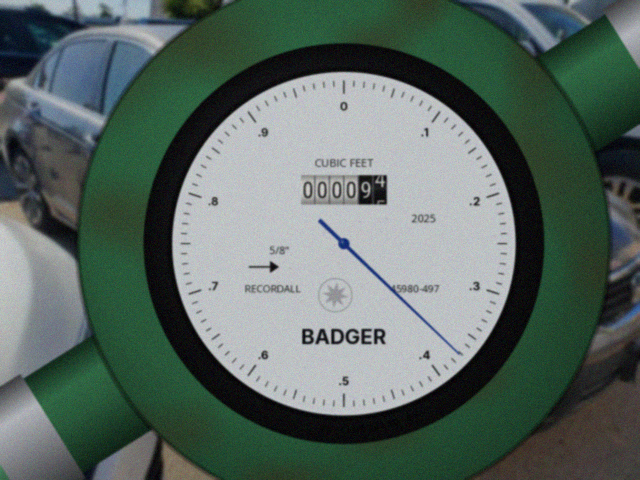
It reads 94.37; ft³
